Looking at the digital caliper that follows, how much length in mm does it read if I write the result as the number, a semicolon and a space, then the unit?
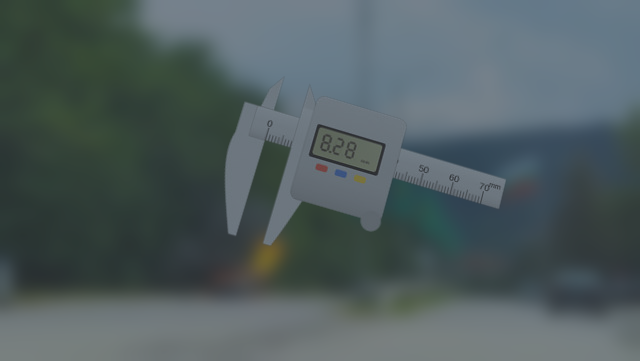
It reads 8.28; mm
